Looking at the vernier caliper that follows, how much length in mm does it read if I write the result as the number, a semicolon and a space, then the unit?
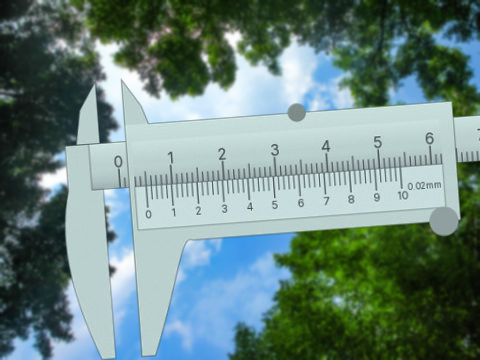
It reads 5.0; mm
